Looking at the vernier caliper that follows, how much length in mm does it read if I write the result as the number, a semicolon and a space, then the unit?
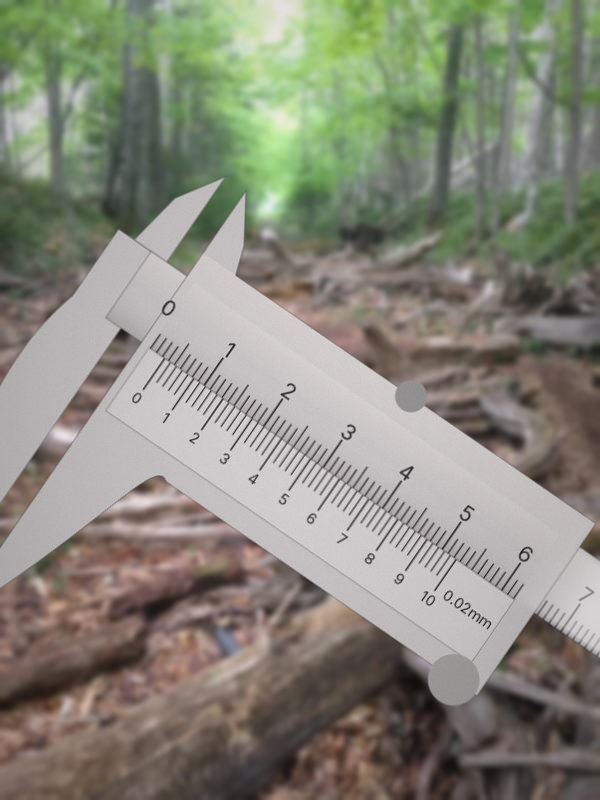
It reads 3.4; mm
